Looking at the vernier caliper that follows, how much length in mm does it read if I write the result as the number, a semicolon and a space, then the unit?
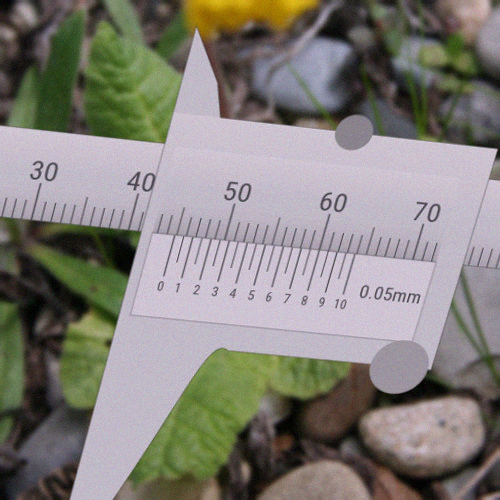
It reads 44.8; mm
